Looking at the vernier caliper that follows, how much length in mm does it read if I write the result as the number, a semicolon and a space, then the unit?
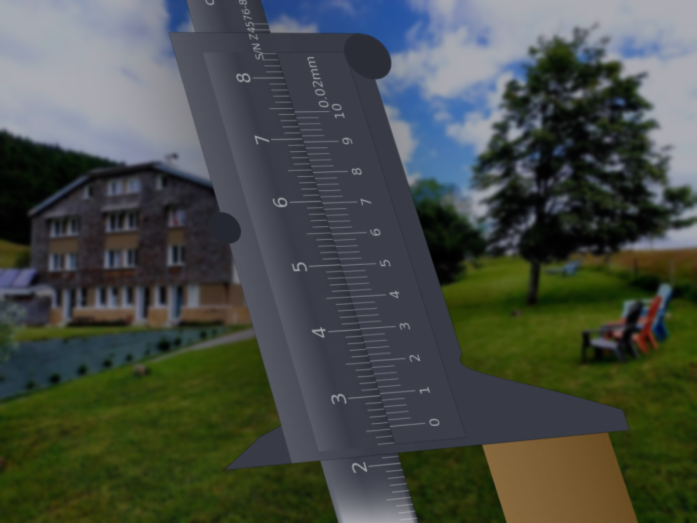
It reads 25.4; mm
